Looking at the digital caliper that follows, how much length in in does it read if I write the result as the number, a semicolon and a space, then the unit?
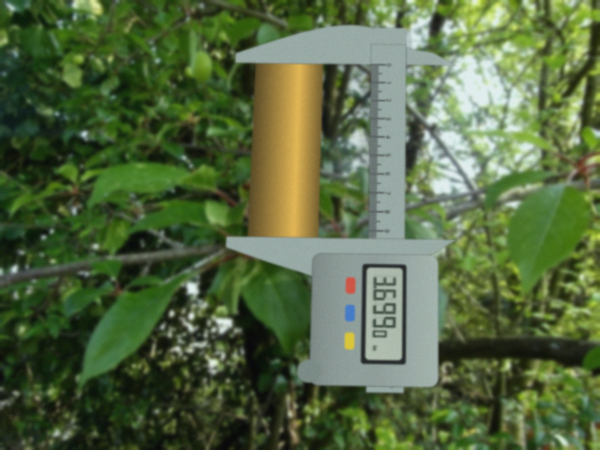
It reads 3.6990; in
